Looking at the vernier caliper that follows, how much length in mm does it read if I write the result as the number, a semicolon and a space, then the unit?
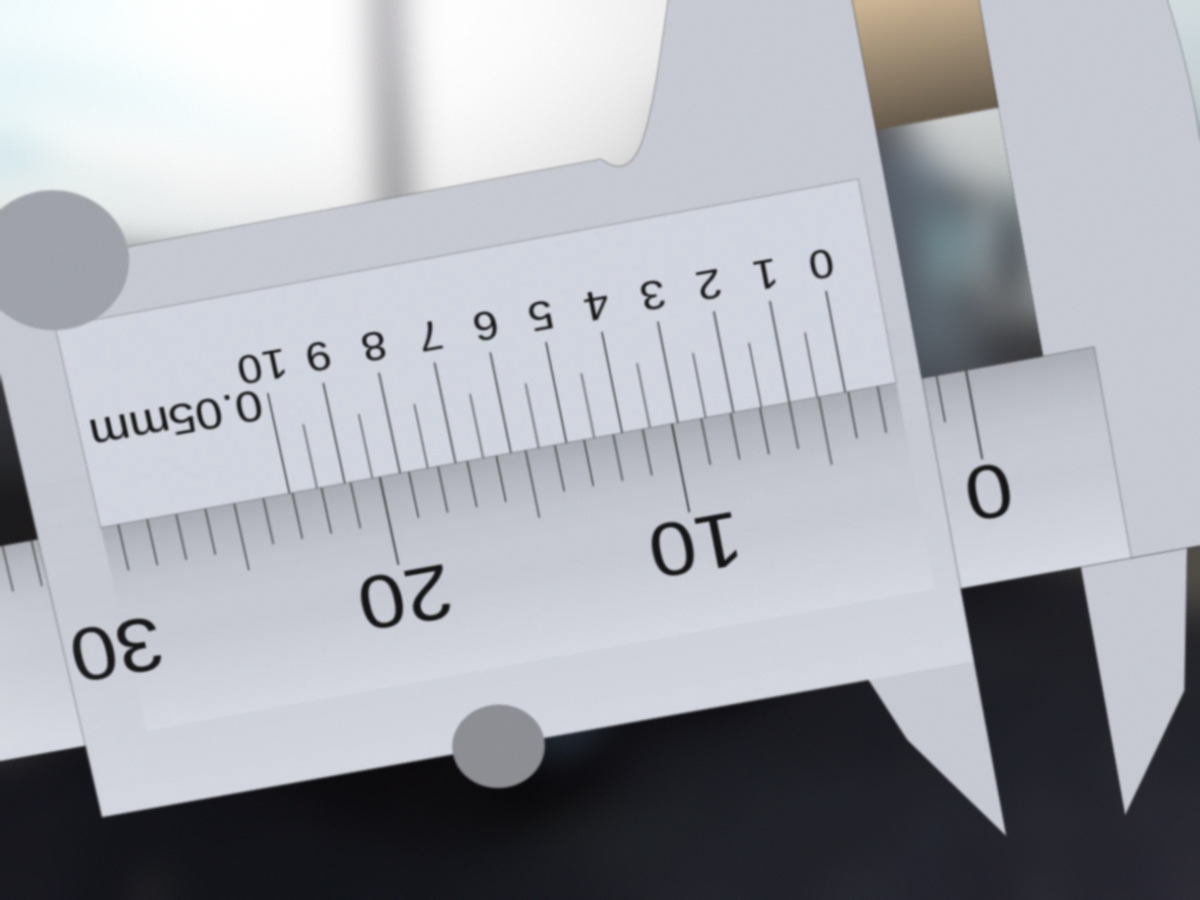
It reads 4.1; mm
